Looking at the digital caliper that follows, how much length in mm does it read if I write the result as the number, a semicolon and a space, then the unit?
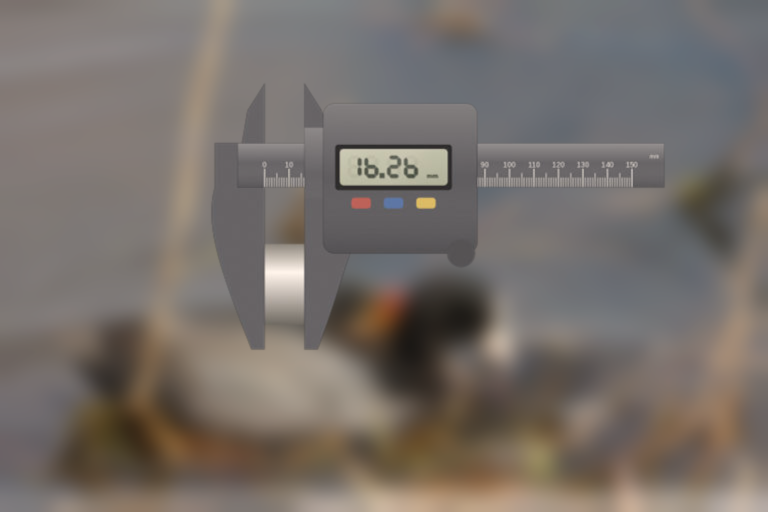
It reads 16.26; mm
